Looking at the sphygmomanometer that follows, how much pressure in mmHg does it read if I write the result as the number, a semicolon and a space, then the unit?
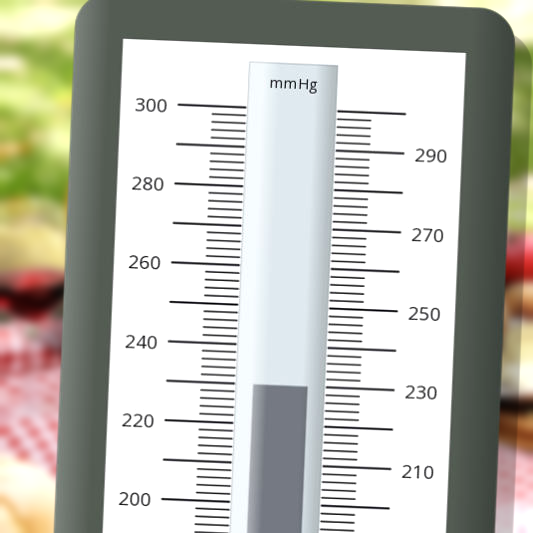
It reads 230; mmHg
